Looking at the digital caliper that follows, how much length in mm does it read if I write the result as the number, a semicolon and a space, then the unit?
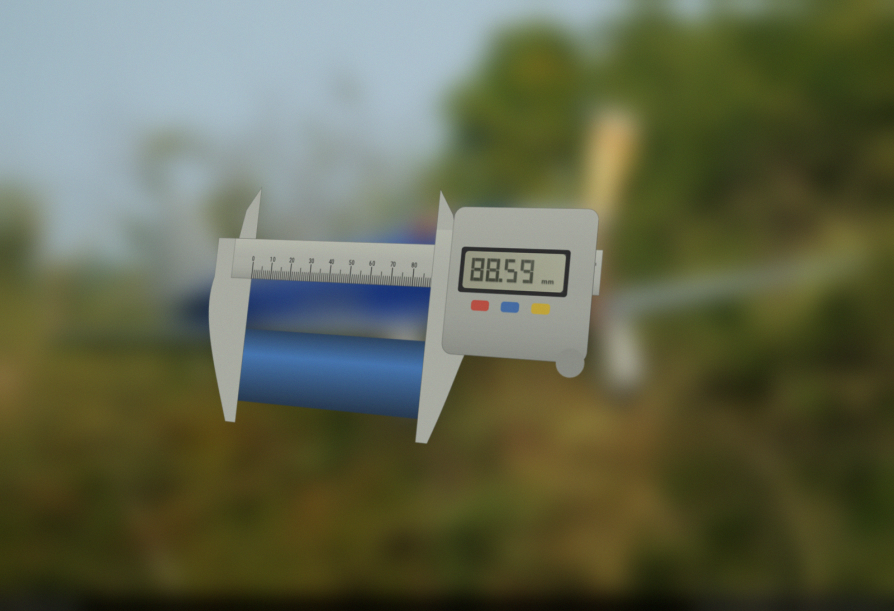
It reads 88.59; mm
